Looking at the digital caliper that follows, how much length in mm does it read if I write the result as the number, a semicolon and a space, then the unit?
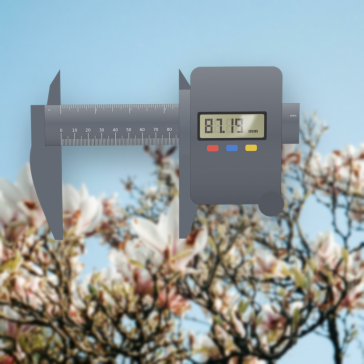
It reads 87.19; mm
